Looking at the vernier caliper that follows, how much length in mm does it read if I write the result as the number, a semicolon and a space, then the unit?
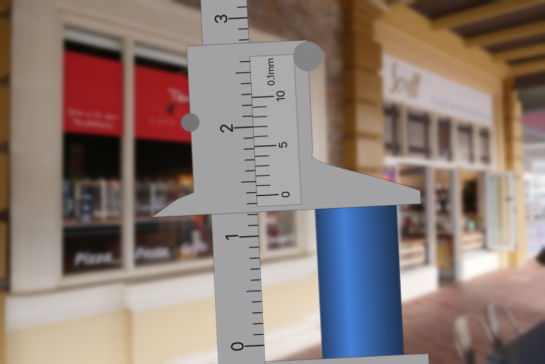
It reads 13.7; mm
